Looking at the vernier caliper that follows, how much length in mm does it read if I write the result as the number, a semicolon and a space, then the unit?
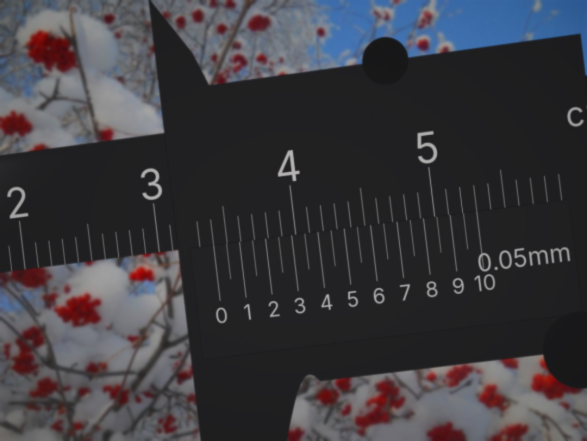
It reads 34.0; mm
